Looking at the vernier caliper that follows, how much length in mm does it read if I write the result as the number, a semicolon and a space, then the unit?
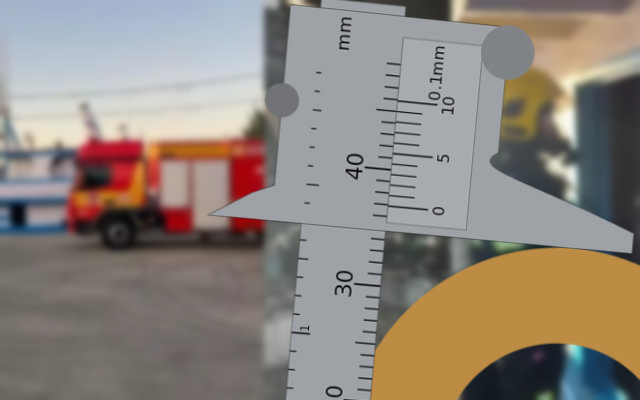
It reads 36.9; mm
